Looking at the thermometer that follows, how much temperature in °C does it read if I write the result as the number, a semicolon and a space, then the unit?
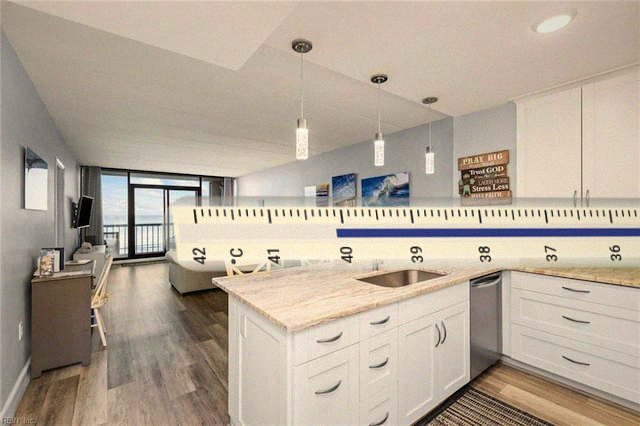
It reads 40.1; °C
